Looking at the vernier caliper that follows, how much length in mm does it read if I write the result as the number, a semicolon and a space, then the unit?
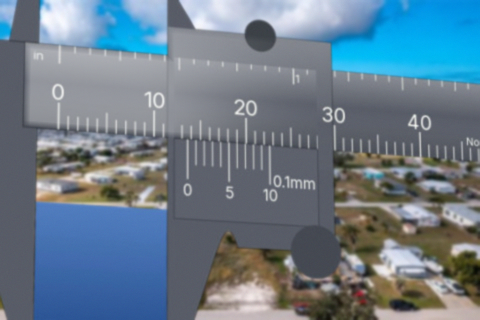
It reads 13.6; mm
